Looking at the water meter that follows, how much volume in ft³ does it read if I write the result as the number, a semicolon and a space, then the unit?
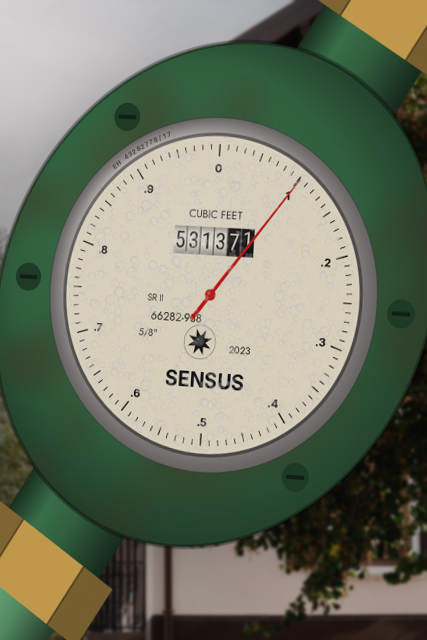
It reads 531371.10; ft³
